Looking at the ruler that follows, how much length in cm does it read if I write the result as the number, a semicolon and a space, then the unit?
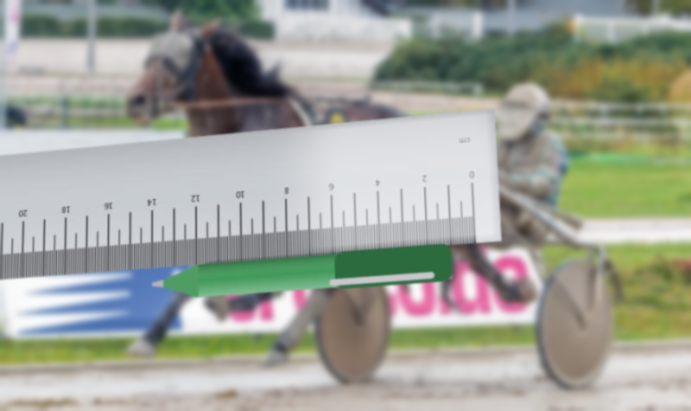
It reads 13; cm
